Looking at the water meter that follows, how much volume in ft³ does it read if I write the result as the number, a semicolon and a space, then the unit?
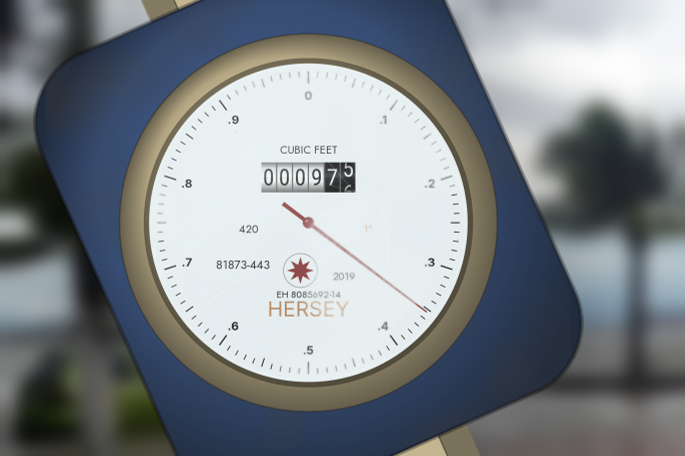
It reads 975.35; ft³
